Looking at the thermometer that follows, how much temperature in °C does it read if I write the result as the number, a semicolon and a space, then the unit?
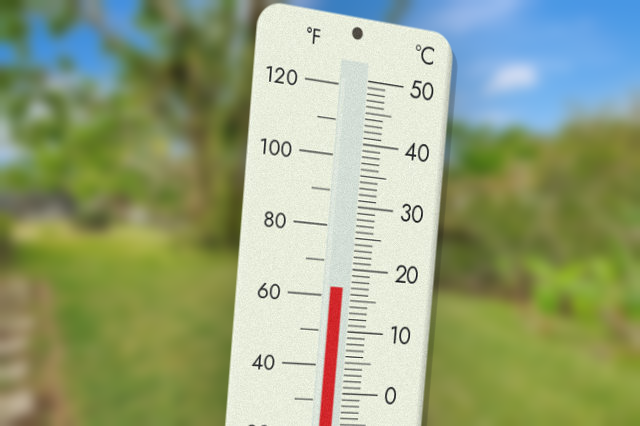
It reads 17; °C
